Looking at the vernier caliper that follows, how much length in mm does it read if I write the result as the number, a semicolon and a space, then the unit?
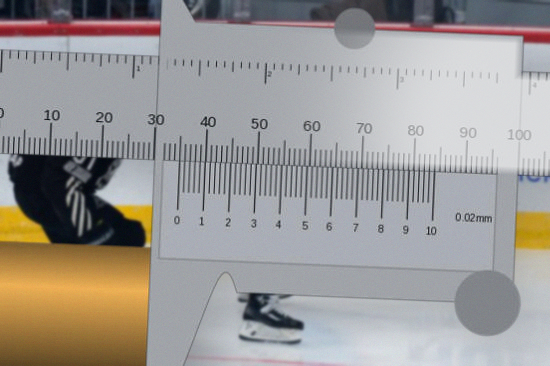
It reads 35.0; mm
